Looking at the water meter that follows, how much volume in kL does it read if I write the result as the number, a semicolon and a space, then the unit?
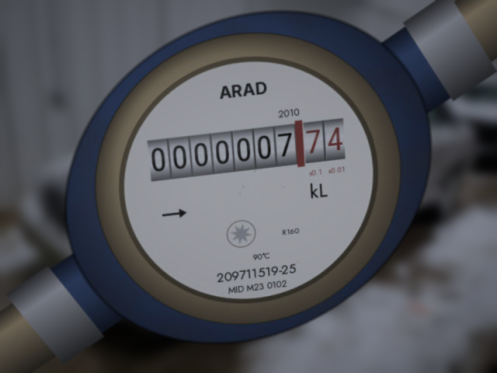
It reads 7.74; kL
